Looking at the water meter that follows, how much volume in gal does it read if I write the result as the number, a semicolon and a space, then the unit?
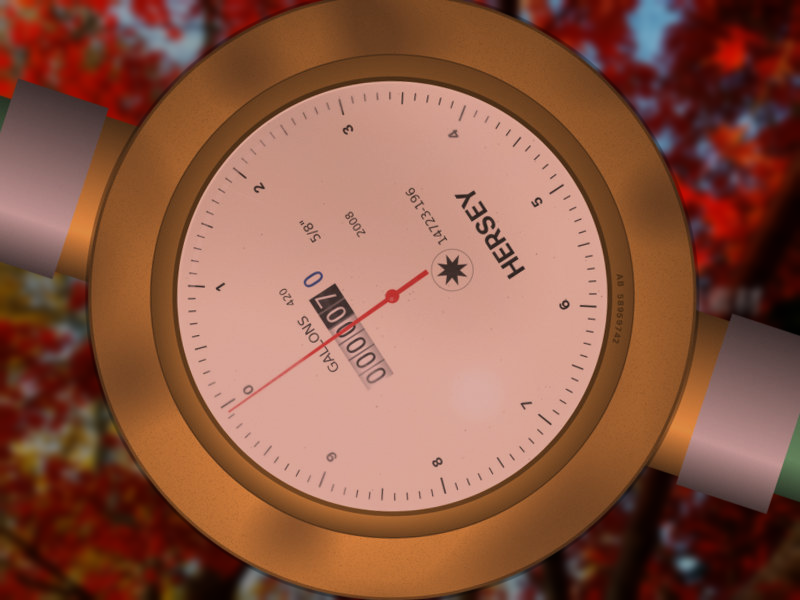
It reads 69.9; gal
